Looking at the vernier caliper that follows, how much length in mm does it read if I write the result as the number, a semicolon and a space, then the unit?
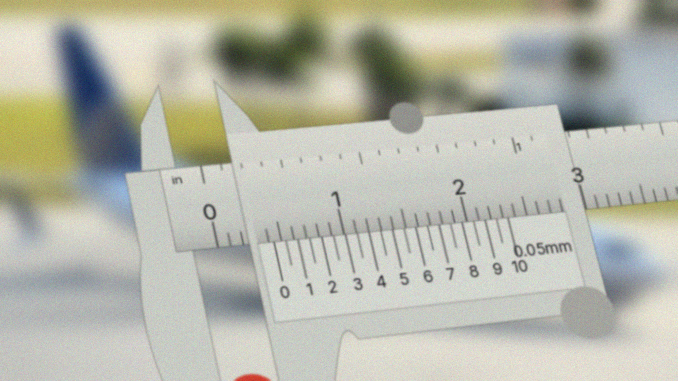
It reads 4.4; mm
